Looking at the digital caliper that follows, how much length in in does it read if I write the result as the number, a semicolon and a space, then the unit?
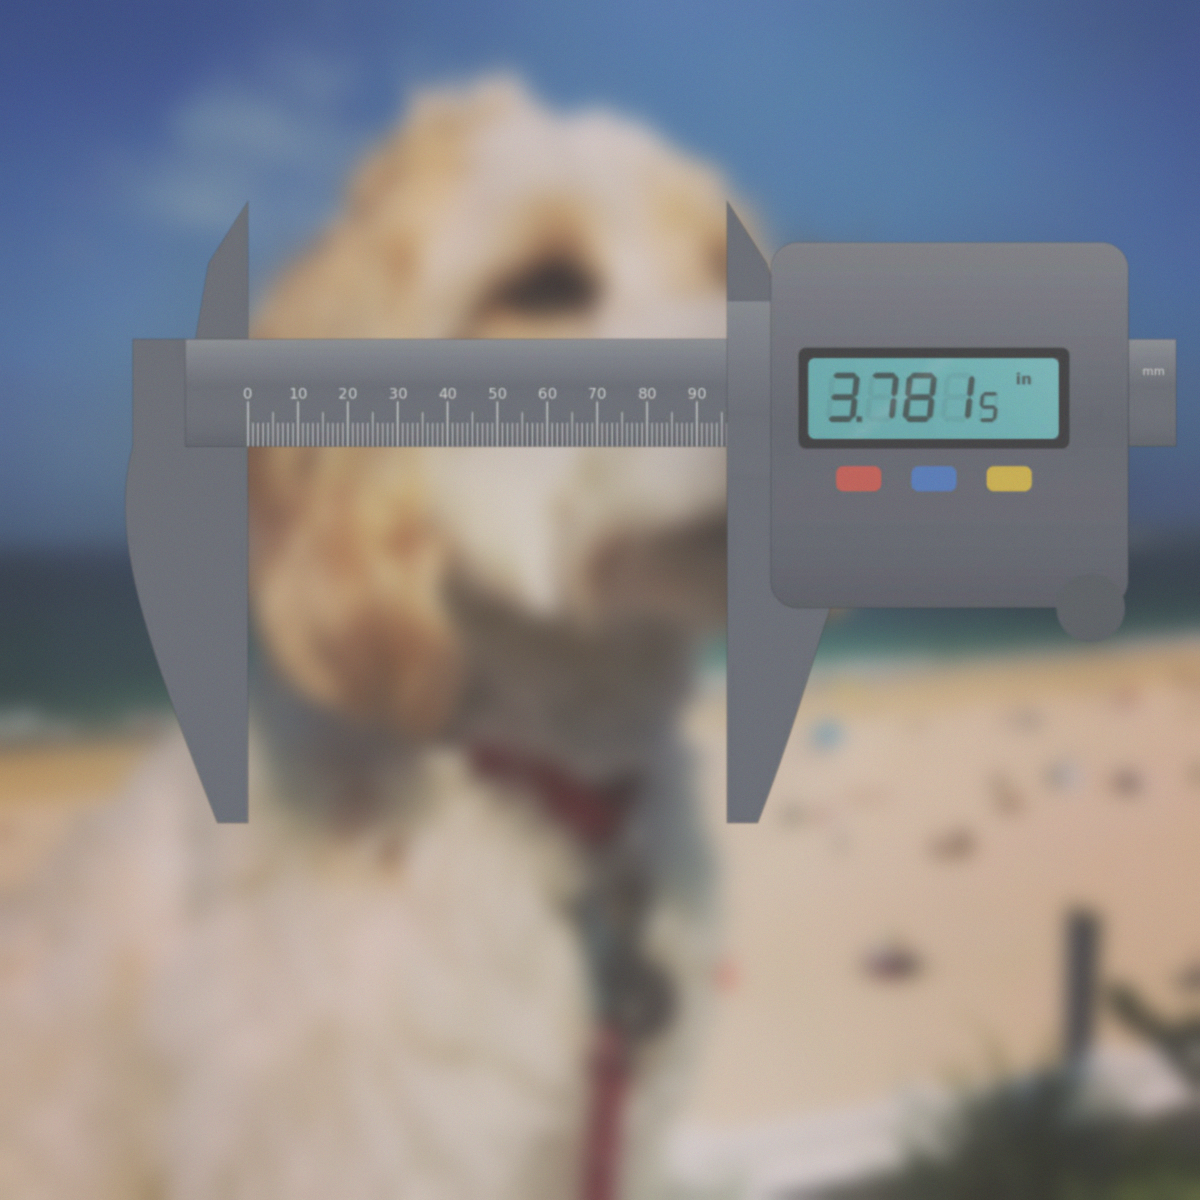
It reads 3.7815; in
